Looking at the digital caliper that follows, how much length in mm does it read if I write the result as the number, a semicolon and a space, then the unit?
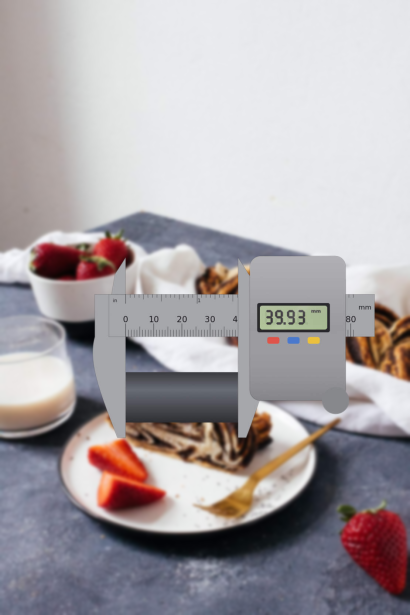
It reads 39.93; mm
